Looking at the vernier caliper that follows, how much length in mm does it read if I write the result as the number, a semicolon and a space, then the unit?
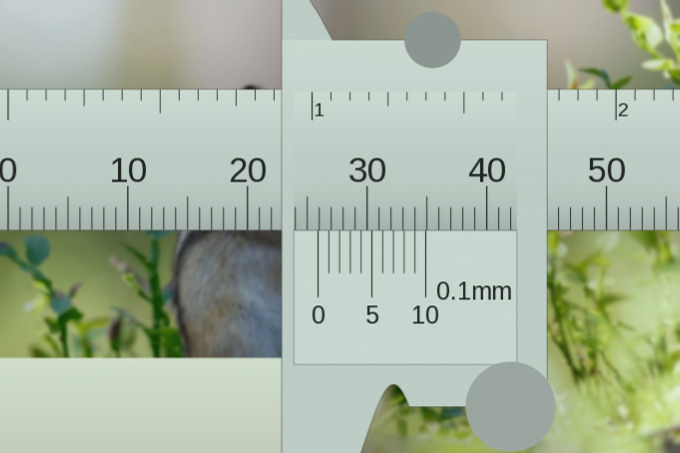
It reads 25.9; mm
